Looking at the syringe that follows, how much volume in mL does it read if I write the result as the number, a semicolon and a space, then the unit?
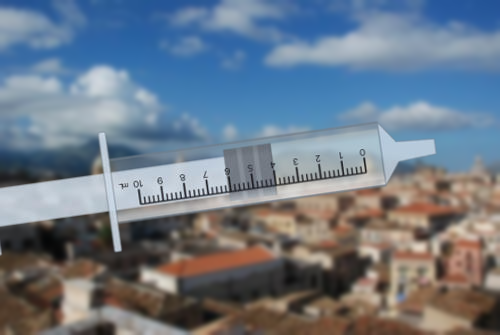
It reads 4; mL
